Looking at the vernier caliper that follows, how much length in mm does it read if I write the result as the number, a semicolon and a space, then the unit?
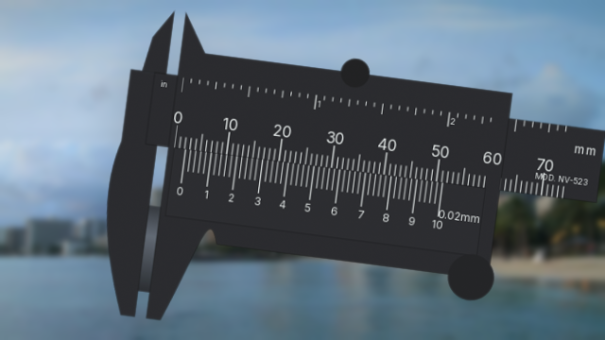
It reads 2.2; mm
